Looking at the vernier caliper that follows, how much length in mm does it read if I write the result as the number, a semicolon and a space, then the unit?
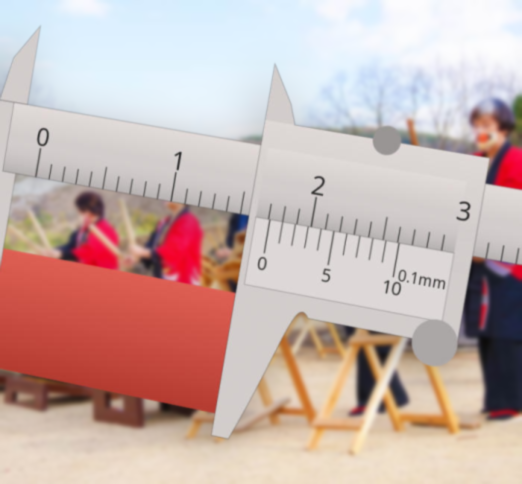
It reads 17.1; mm
